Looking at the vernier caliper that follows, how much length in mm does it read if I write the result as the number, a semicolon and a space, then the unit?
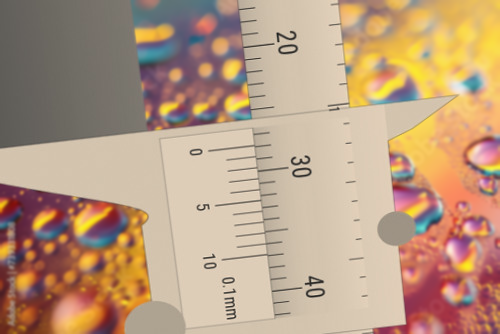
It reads 27.9; mm
